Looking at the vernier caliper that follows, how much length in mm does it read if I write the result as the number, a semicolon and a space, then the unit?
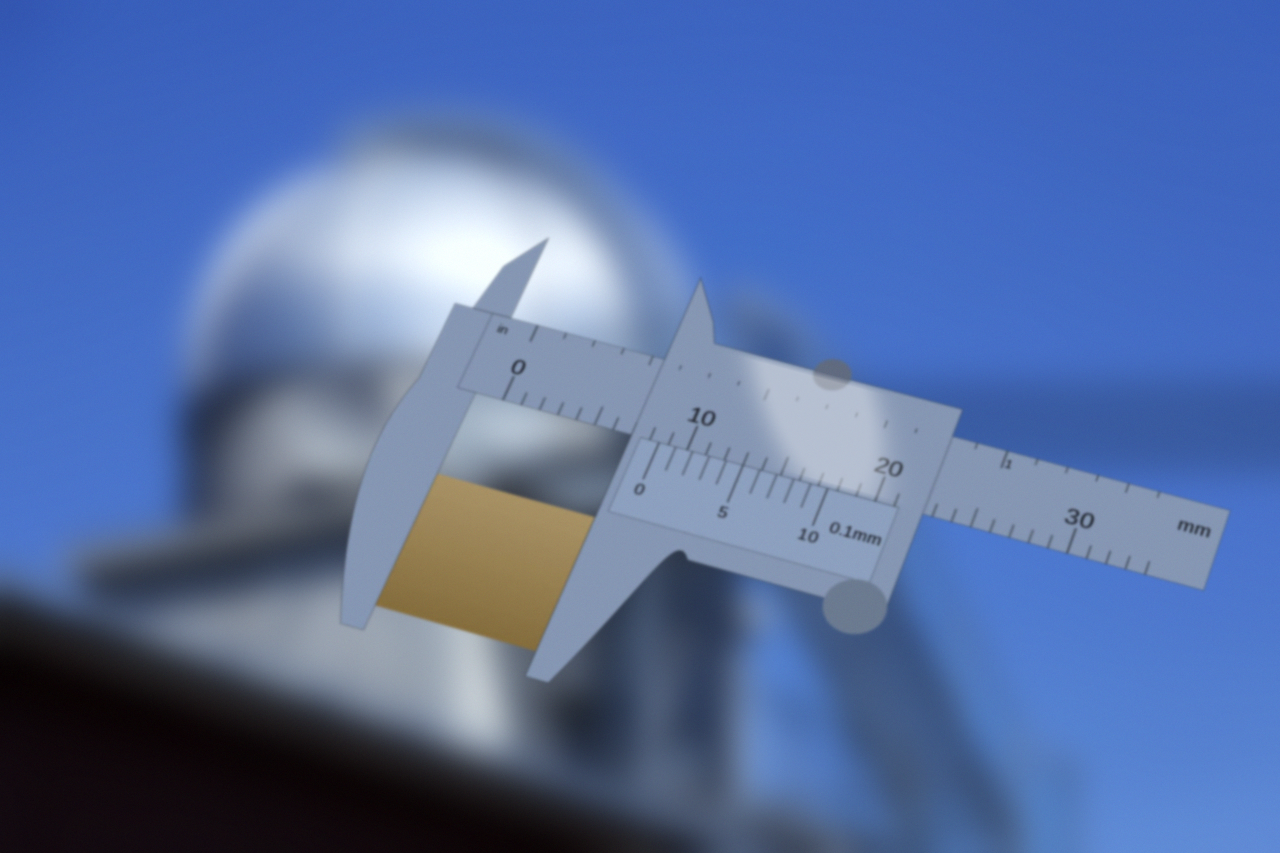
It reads 8.5; mm
